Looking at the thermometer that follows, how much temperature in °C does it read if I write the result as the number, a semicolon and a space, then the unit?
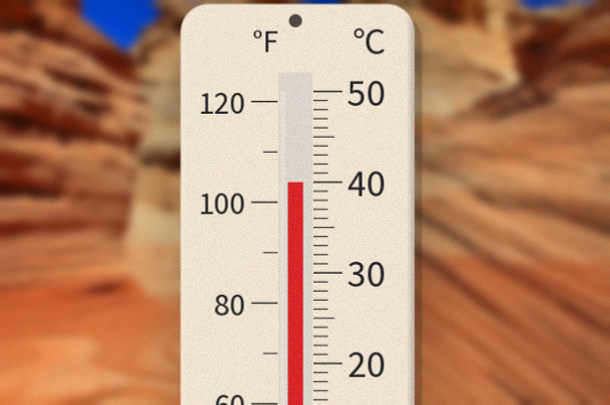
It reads 40; °C
